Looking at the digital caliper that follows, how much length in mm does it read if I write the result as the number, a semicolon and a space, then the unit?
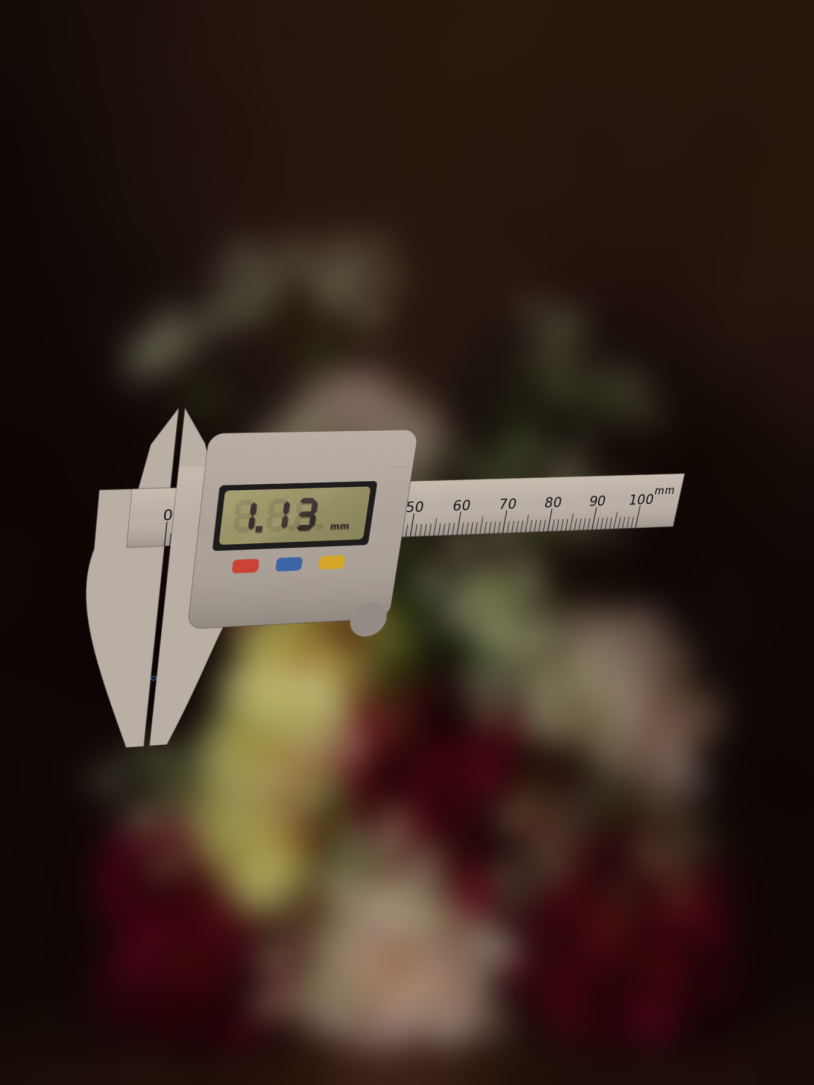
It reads 1.13; mm
